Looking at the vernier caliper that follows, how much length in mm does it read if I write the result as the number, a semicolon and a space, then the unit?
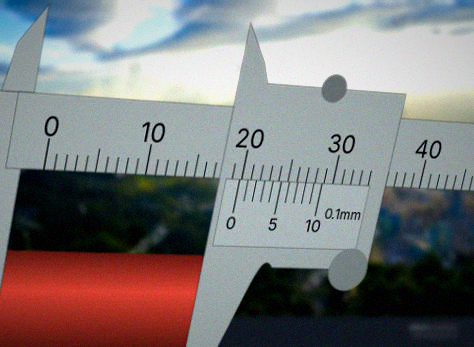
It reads 19.8; mm
